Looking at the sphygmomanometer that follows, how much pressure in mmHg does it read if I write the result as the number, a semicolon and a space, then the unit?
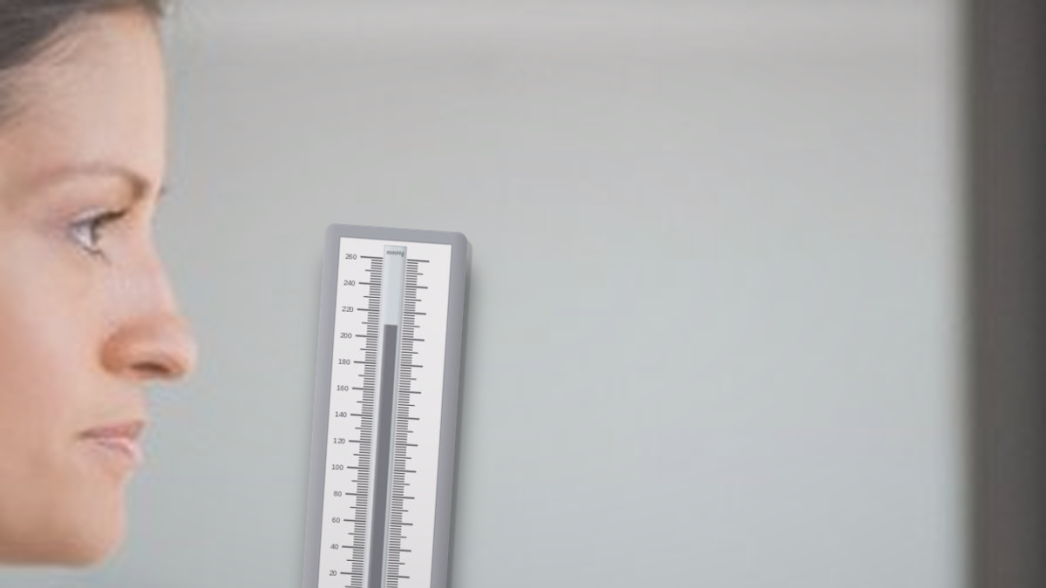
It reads 210; mmHg
